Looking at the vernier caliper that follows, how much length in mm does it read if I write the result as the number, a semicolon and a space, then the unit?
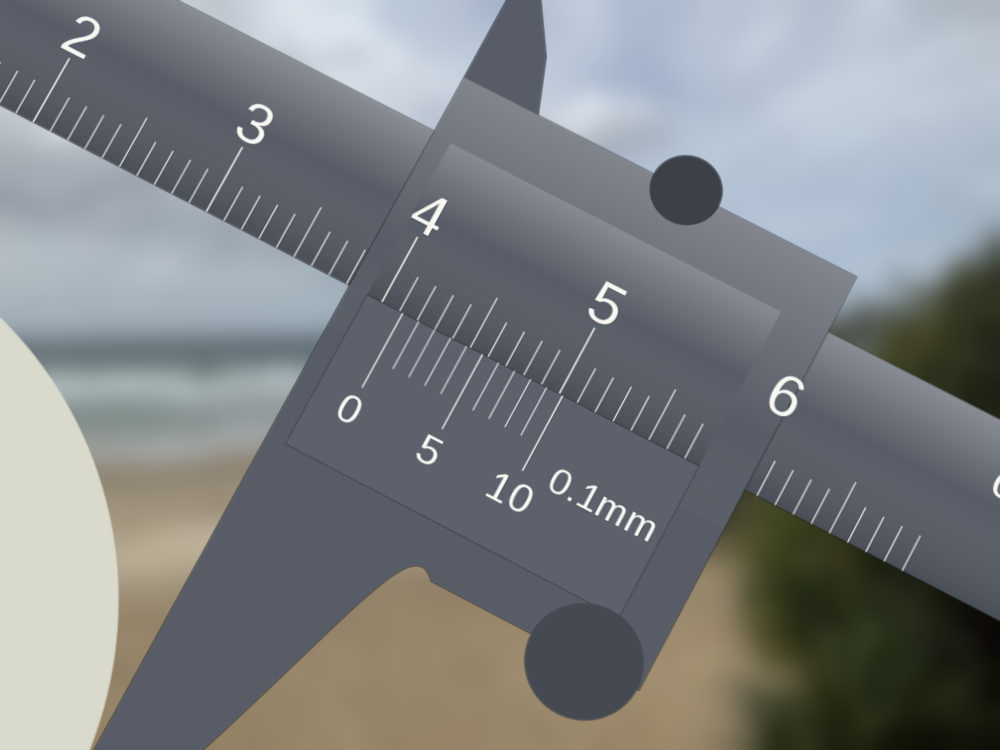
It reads 41.2; mm
